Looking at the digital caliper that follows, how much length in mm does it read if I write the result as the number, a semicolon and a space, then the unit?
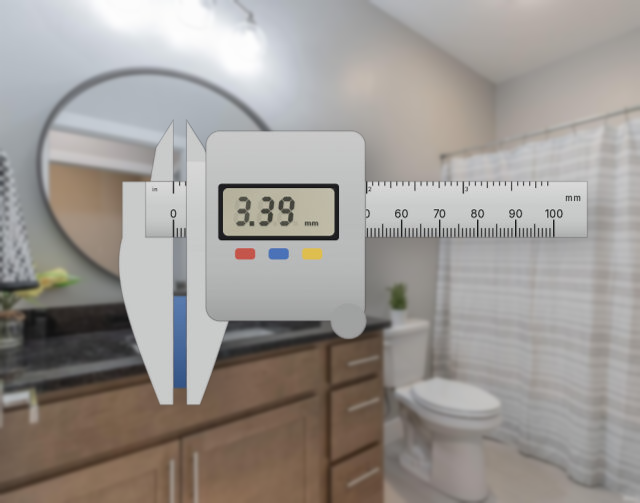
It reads 3.39; mm
